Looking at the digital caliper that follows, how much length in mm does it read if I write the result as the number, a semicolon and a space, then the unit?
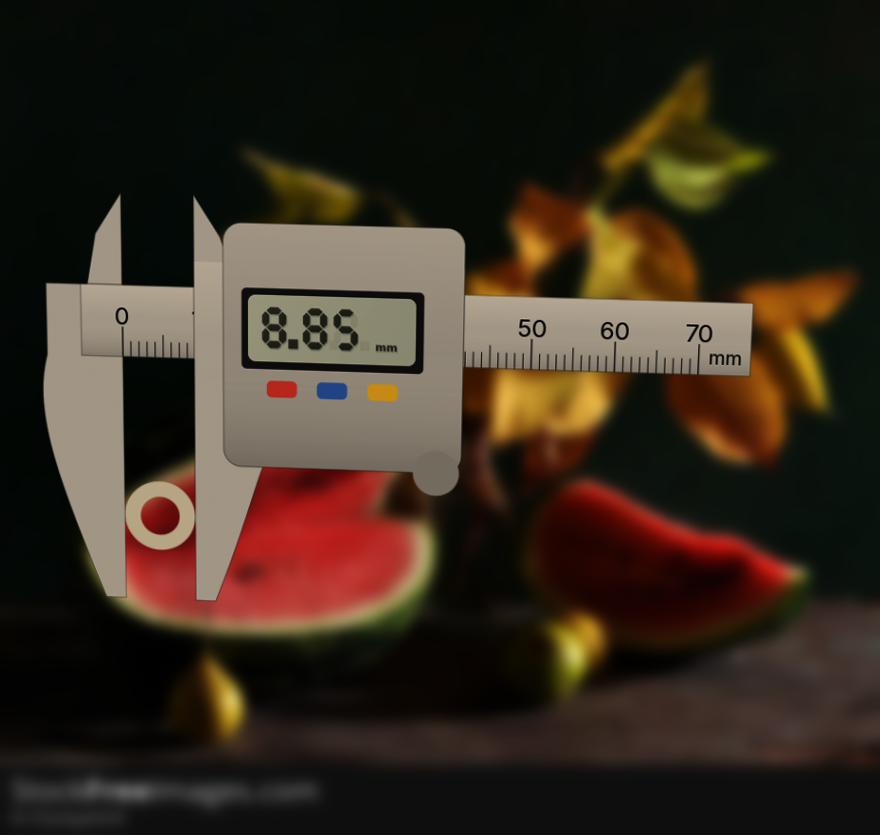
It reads 8.85; mm
